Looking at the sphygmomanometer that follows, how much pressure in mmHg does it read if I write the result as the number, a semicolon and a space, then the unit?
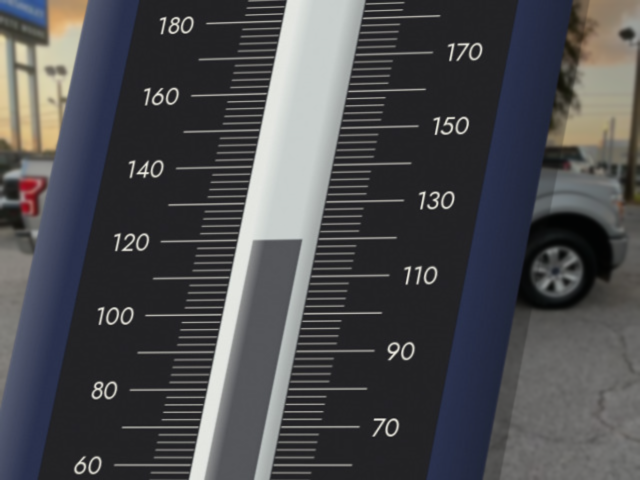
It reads 120; mmHg
